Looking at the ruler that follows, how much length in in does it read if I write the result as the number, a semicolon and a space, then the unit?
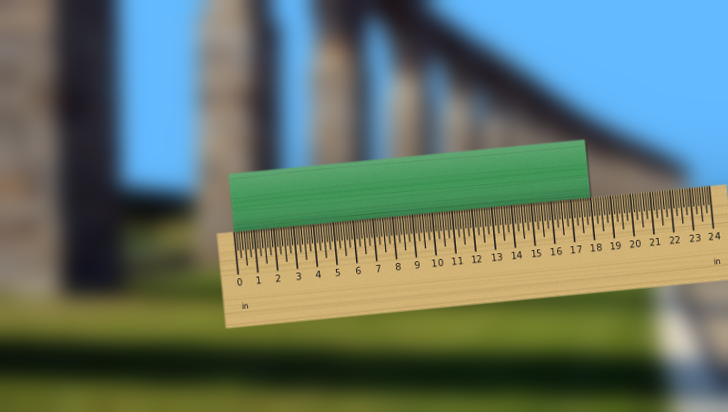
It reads 18; in
